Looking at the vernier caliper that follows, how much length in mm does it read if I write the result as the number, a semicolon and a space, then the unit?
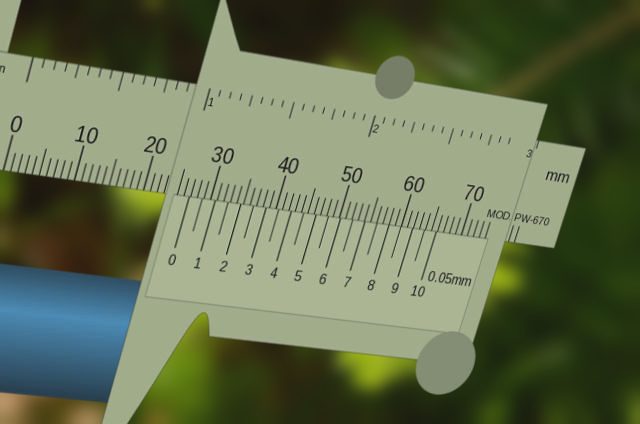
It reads 26.8; mm
